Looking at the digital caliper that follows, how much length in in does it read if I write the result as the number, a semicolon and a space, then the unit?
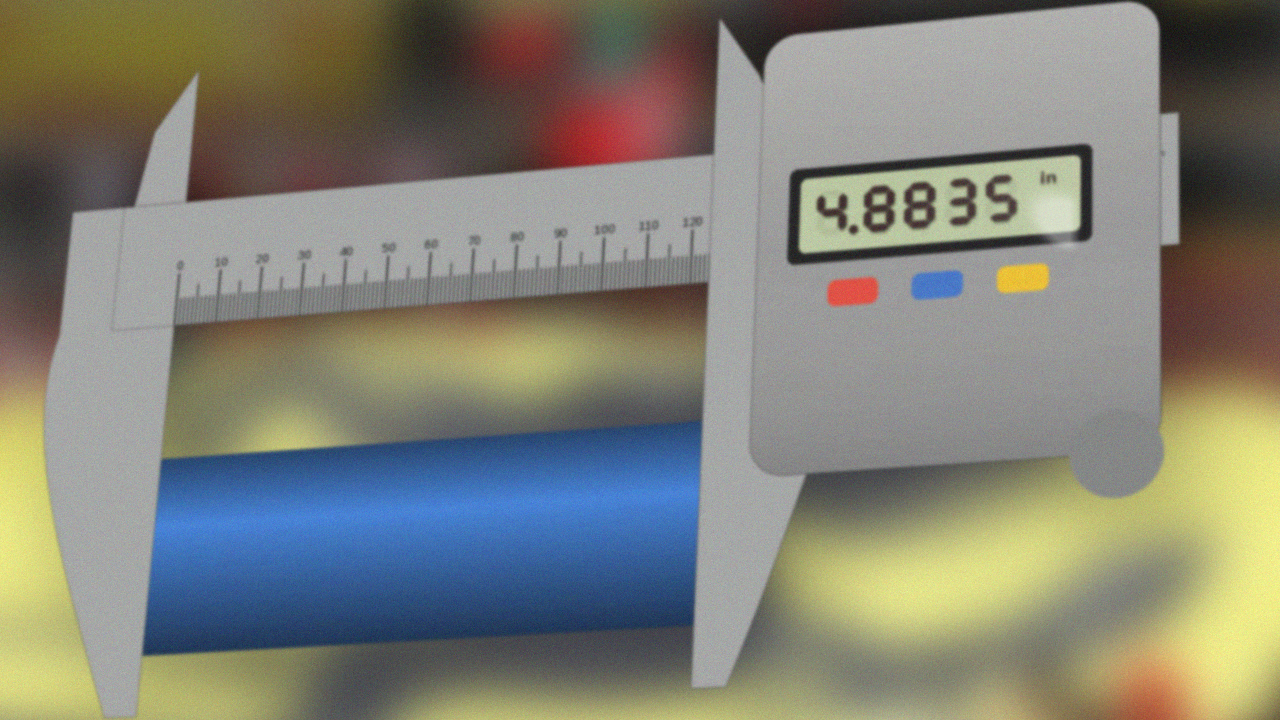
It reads 4.8835; in
